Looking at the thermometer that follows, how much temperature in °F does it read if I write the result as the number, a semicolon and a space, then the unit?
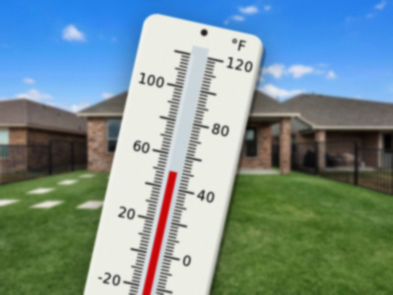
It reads 50; °F
